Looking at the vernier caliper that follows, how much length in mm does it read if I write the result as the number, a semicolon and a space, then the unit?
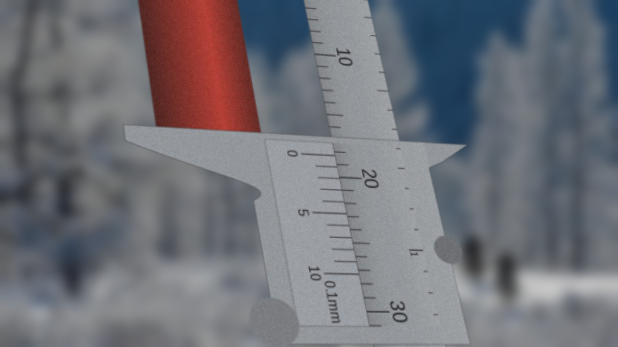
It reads 18.3; mm
